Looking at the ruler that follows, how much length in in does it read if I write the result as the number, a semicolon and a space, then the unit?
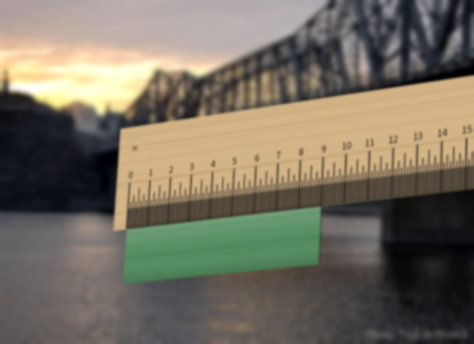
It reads 9; in
